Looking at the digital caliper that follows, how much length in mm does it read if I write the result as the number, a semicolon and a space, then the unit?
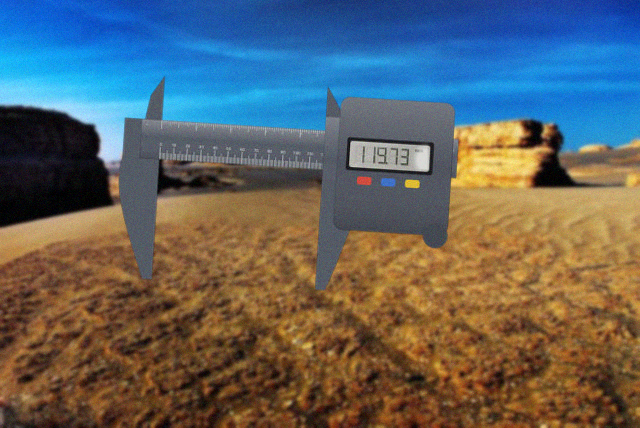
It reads 119.73; mm
